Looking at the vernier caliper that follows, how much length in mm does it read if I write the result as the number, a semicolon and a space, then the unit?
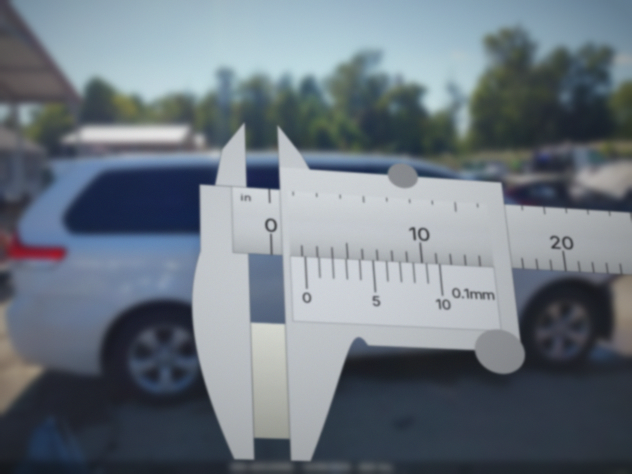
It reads 2.2; mm
